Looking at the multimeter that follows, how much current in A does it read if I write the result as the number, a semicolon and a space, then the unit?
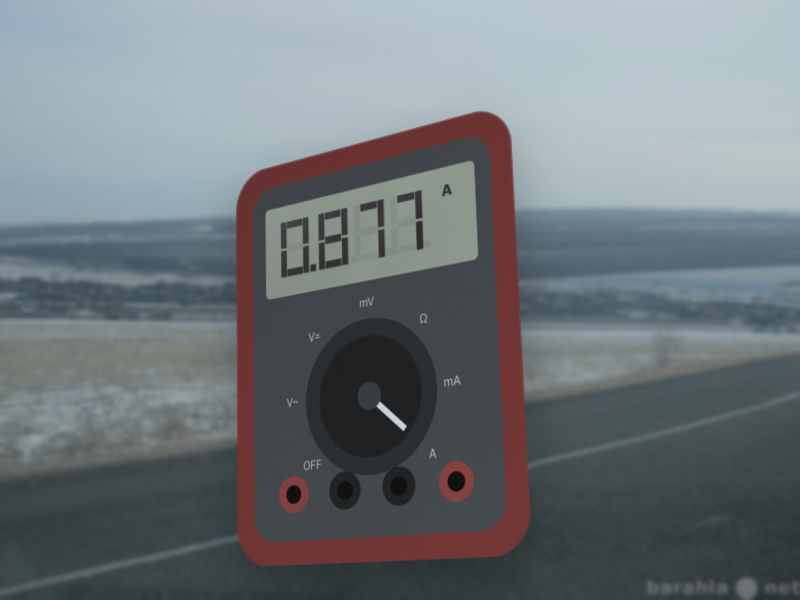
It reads 0.877; A
